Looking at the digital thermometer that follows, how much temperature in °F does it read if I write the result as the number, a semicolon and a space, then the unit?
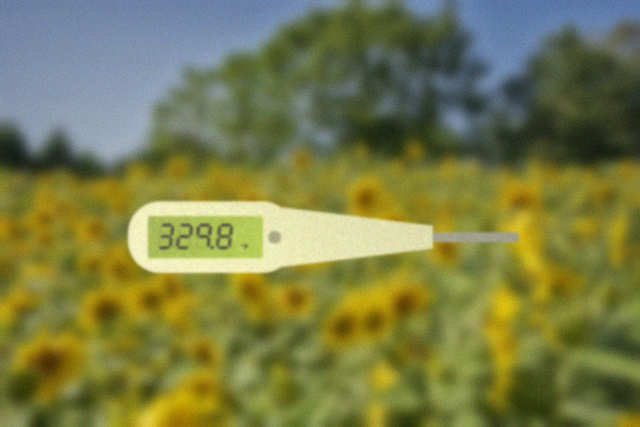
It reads 329.8; °F
